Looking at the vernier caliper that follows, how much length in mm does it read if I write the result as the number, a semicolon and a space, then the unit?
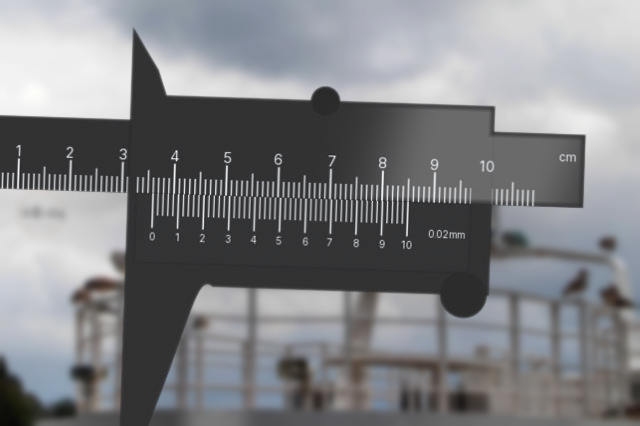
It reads 36.0; mm
